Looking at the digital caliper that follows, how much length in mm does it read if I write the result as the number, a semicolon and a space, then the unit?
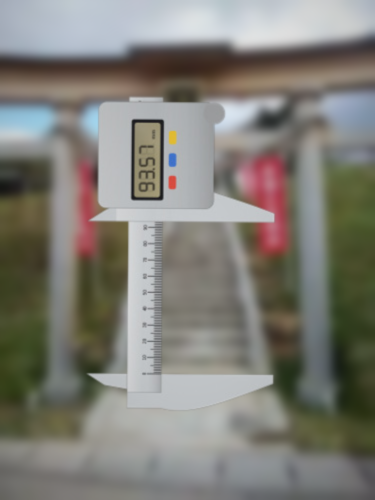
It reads 93.57; mm
